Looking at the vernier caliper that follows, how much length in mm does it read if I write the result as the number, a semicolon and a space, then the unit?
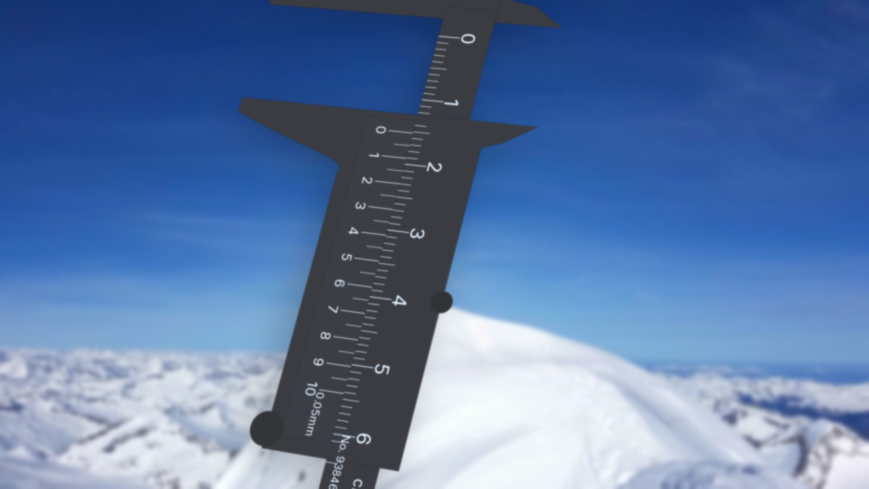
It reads 15.2; mm
